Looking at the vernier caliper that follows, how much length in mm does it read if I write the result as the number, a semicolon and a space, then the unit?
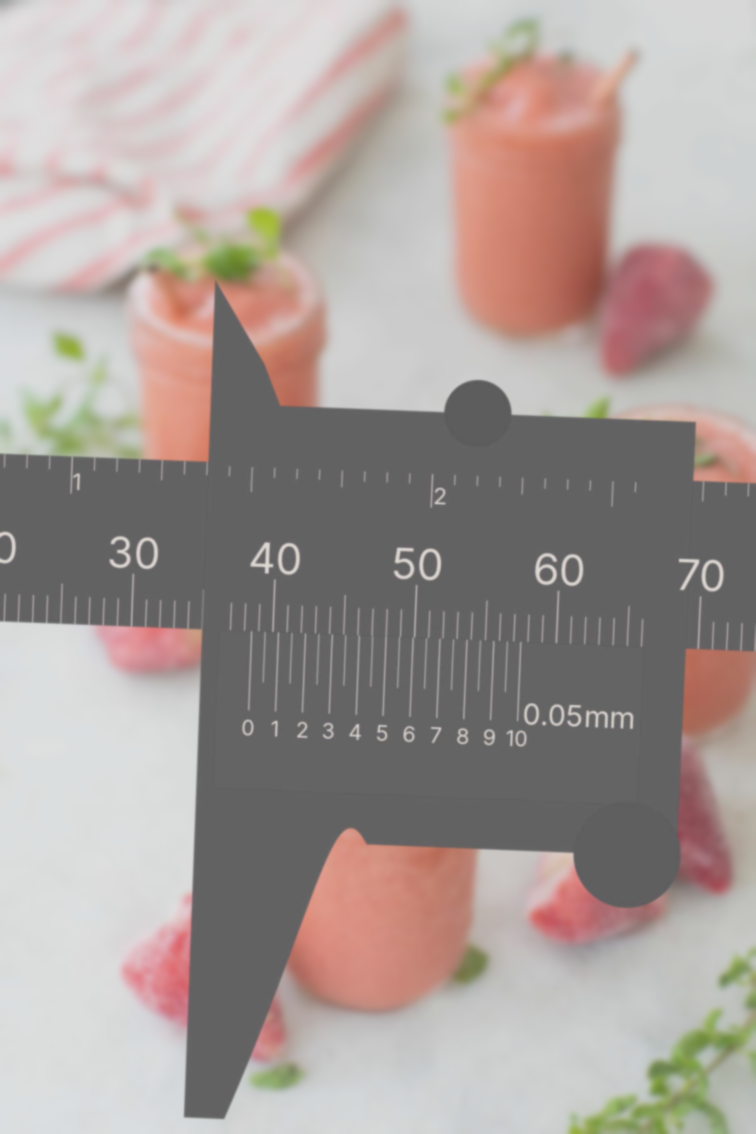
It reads 38.5; mm
